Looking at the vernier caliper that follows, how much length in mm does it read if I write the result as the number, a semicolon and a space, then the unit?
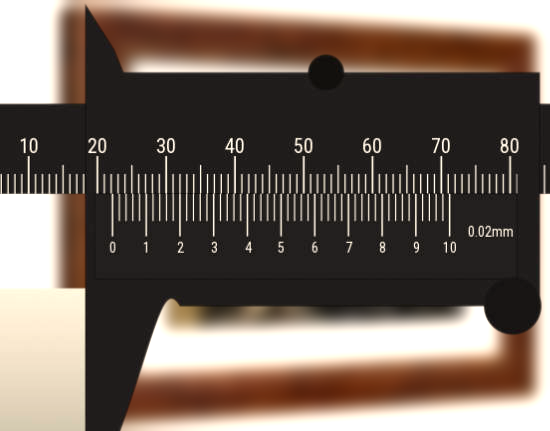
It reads 22.2; mm
